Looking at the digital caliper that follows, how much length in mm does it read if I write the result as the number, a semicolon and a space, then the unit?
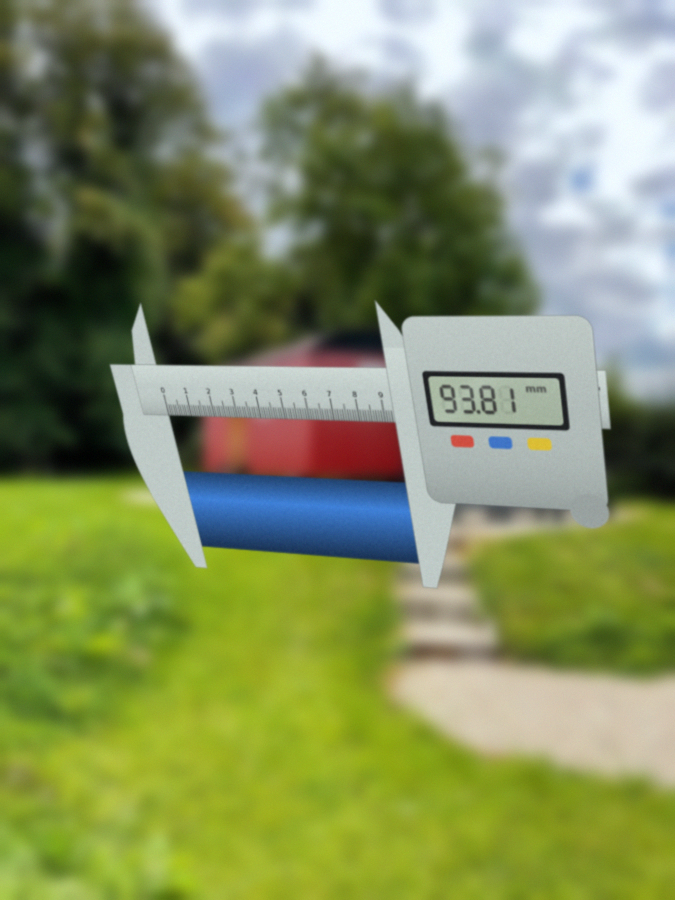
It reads 93.81; mm
